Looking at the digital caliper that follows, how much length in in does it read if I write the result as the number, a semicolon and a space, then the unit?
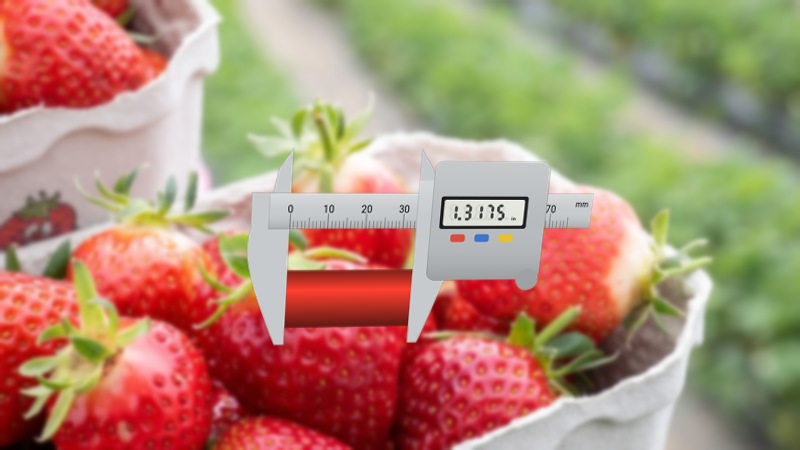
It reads 1.3175; in
